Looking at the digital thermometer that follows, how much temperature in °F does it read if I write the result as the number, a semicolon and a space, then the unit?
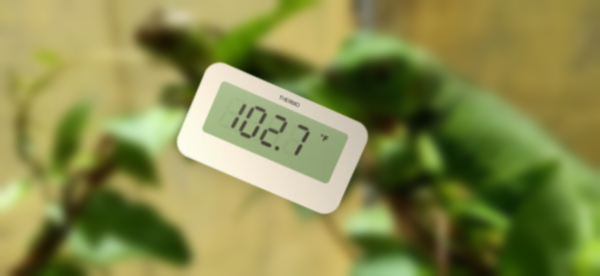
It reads 102.7; °F
